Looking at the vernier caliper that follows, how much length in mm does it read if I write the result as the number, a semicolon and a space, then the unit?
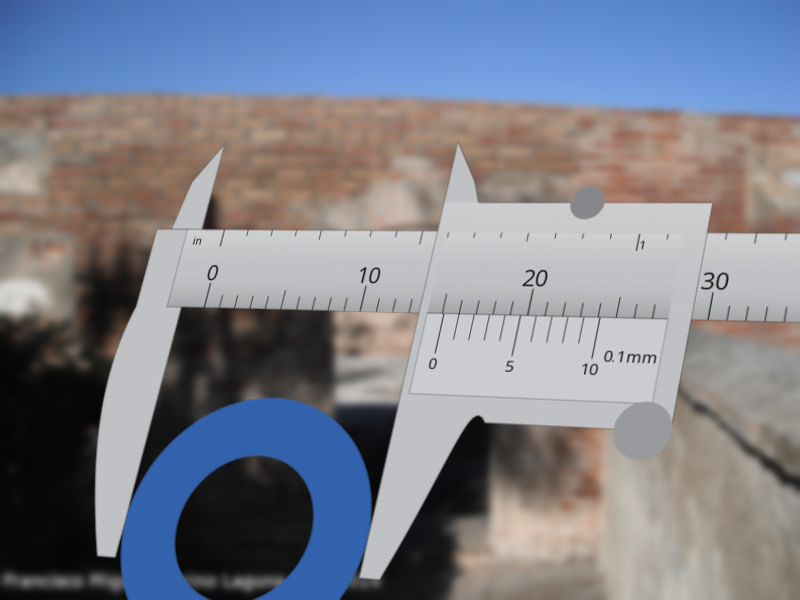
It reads 15.1; mm
